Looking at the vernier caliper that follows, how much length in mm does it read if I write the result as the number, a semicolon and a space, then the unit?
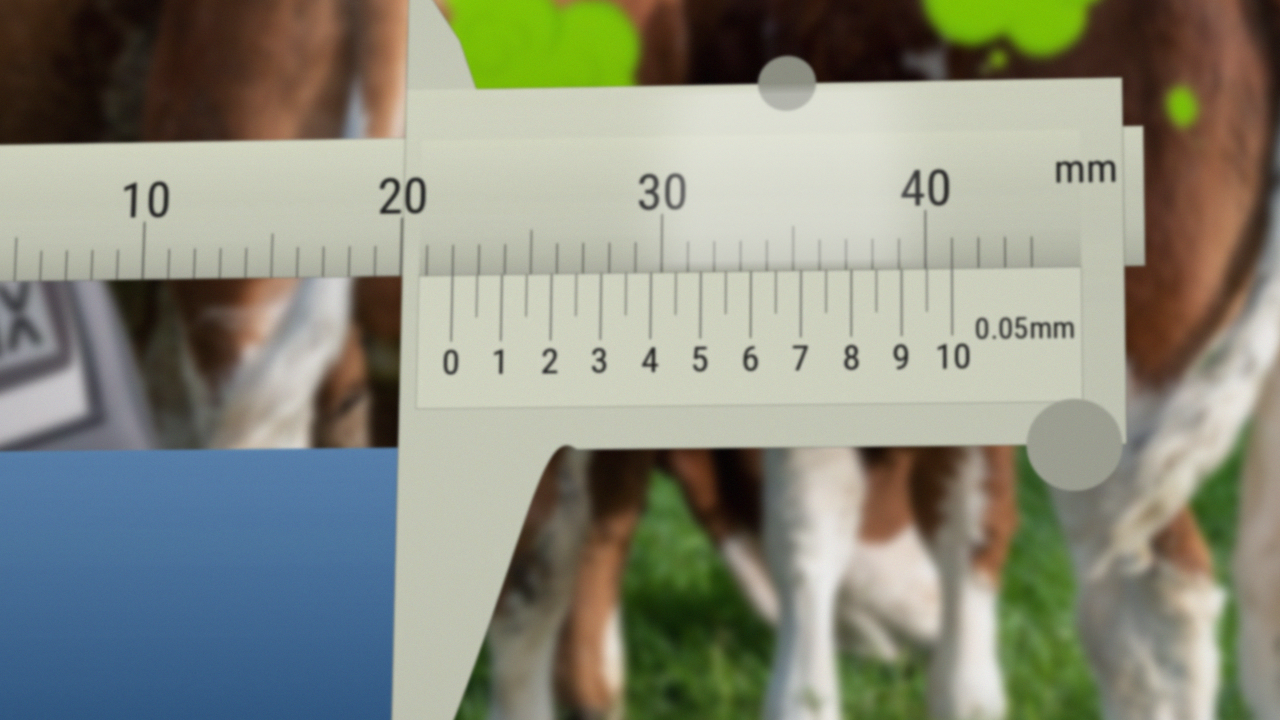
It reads 22.0; mm
